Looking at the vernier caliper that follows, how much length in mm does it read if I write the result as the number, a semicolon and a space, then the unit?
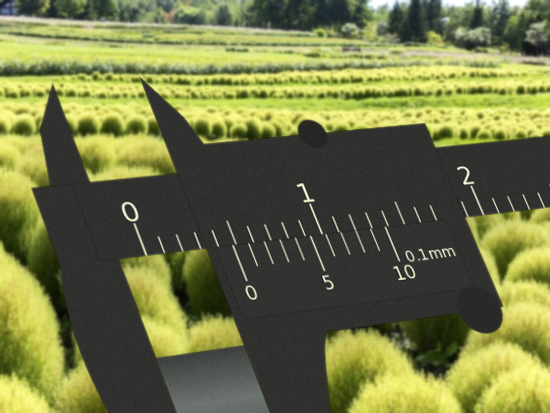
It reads 4.8; mm
